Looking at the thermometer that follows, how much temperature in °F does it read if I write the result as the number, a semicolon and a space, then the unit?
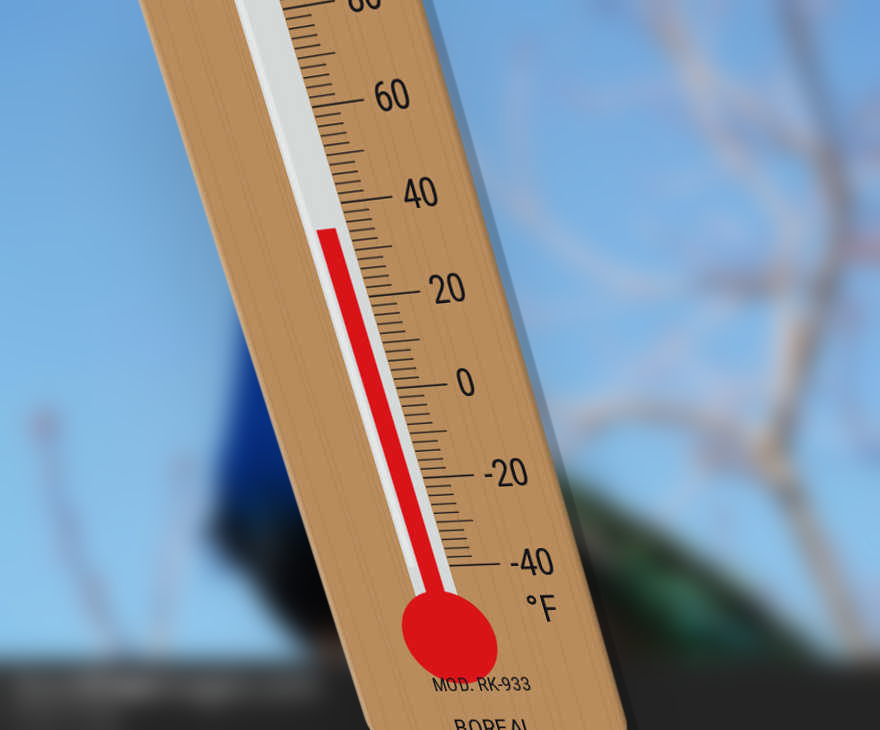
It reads 35; °F
